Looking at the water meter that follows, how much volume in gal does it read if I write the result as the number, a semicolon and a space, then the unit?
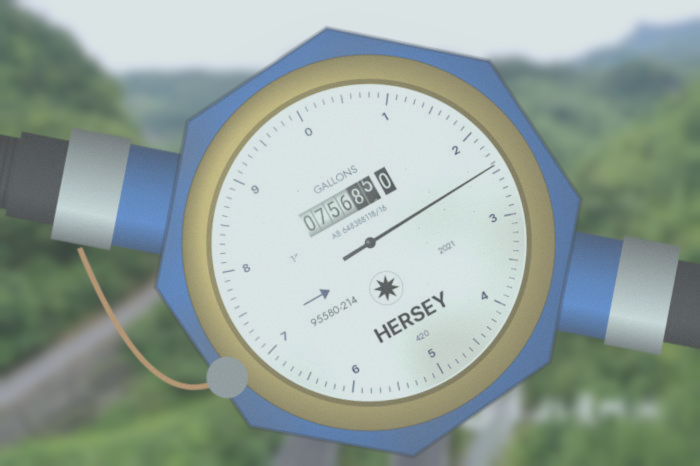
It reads 756852.4; gal
